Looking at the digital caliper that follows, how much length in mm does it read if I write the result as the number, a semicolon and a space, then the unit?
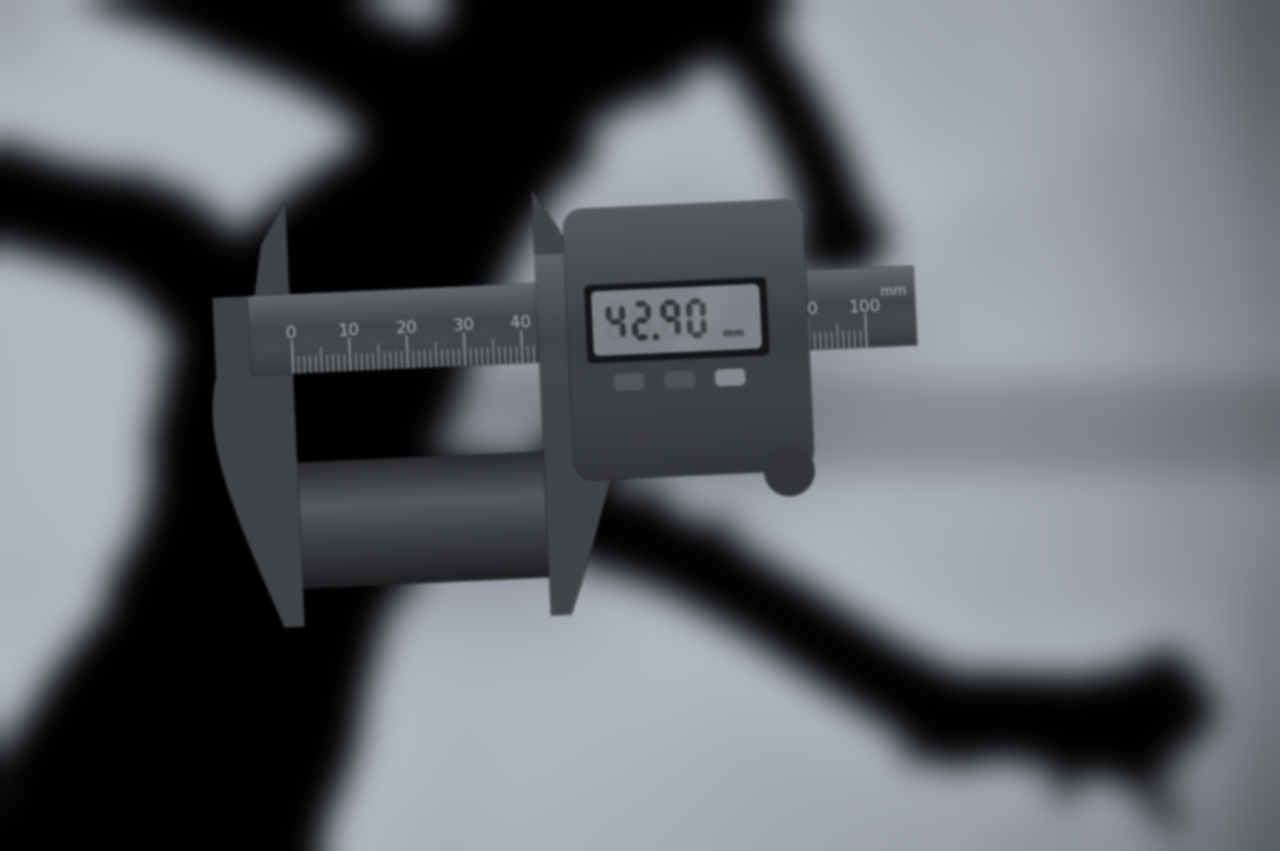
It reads 42.90; mm
